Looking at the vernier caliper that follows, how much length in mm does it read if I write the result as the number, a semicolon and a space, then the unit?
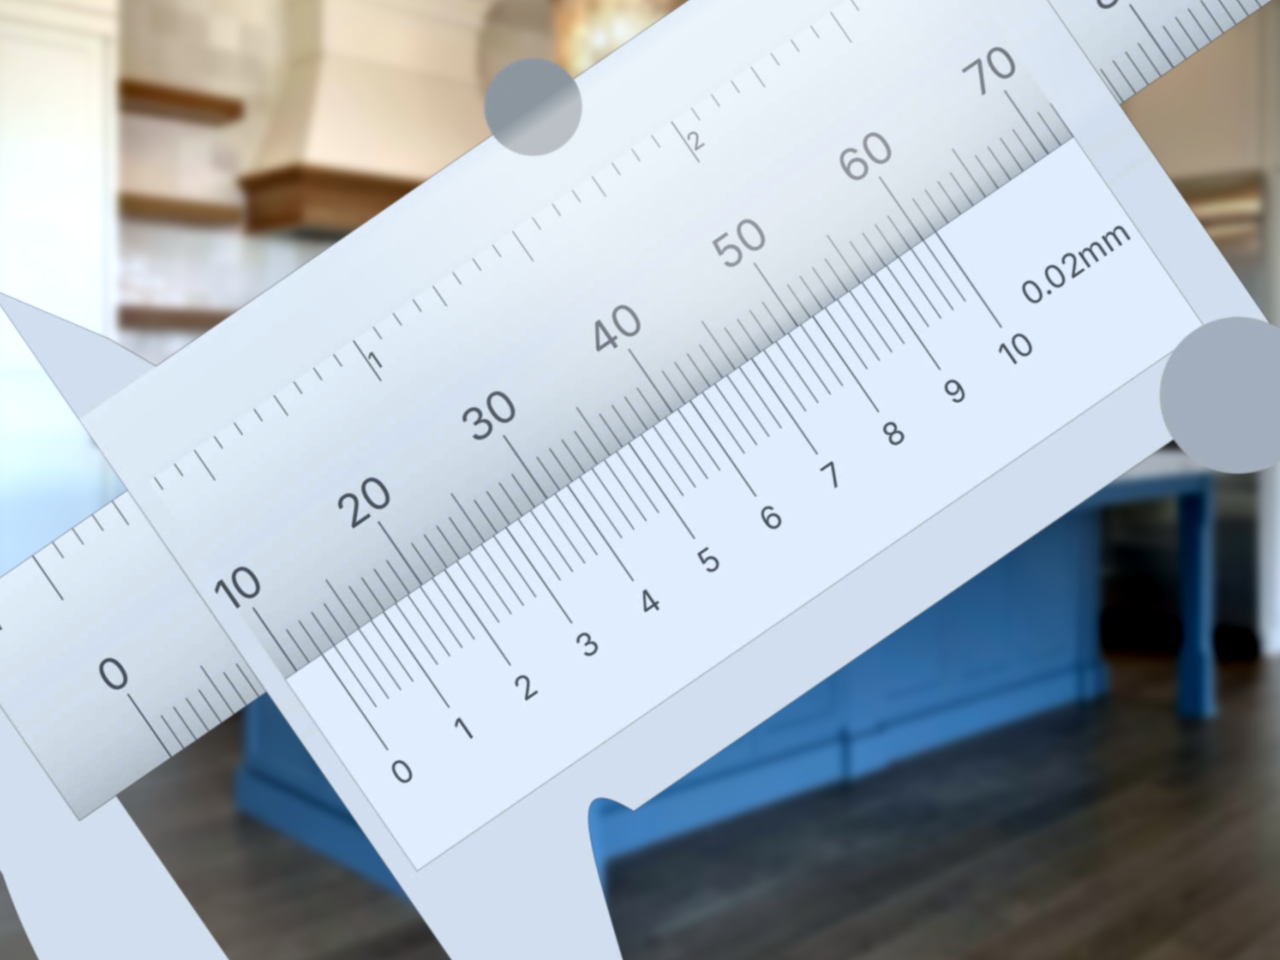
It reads 12.0; mm
